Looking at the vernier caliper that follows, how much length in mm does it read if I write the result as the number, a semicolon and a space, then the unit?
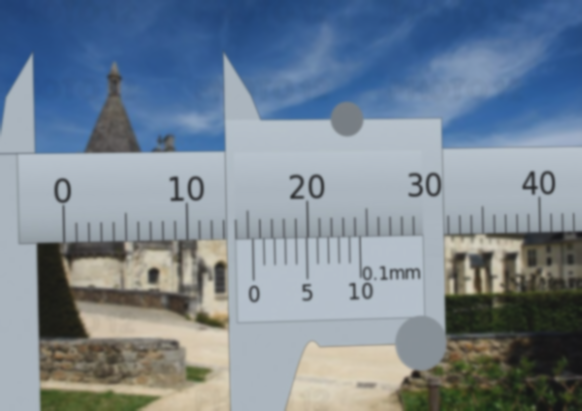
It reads 15.4; mm
